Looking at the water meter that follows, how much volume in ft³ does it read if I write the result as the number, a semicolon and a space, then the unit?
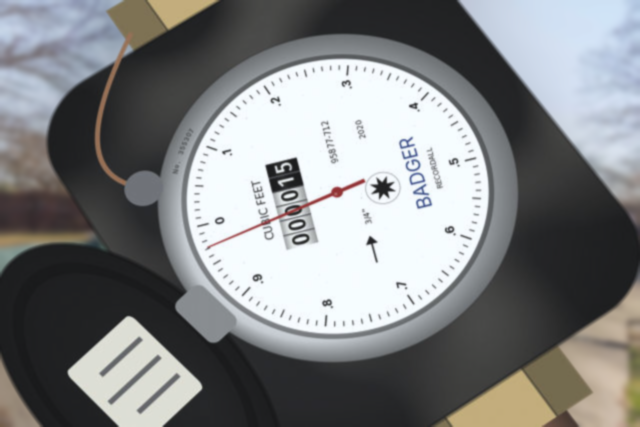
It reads 14.97; ft³
